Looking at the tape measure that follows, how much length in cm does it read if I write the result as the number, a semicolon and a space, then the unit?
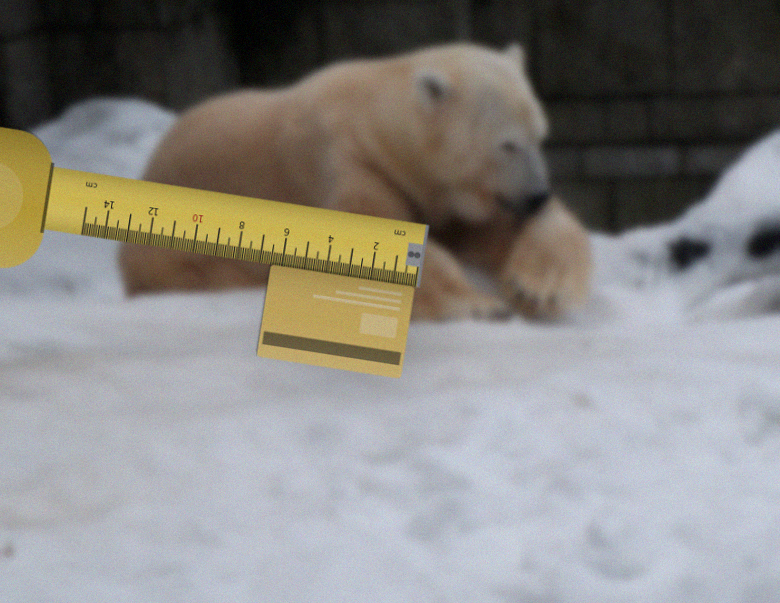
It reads 6.5; cm
